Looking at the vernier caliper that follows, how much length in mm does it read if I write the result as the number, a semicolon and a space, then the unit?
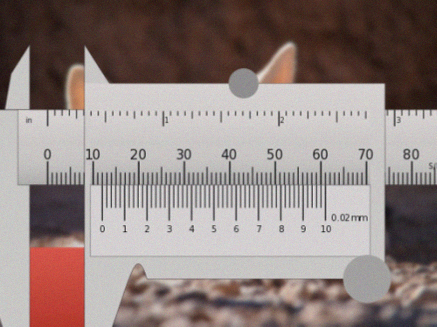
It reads 12.0; mm
